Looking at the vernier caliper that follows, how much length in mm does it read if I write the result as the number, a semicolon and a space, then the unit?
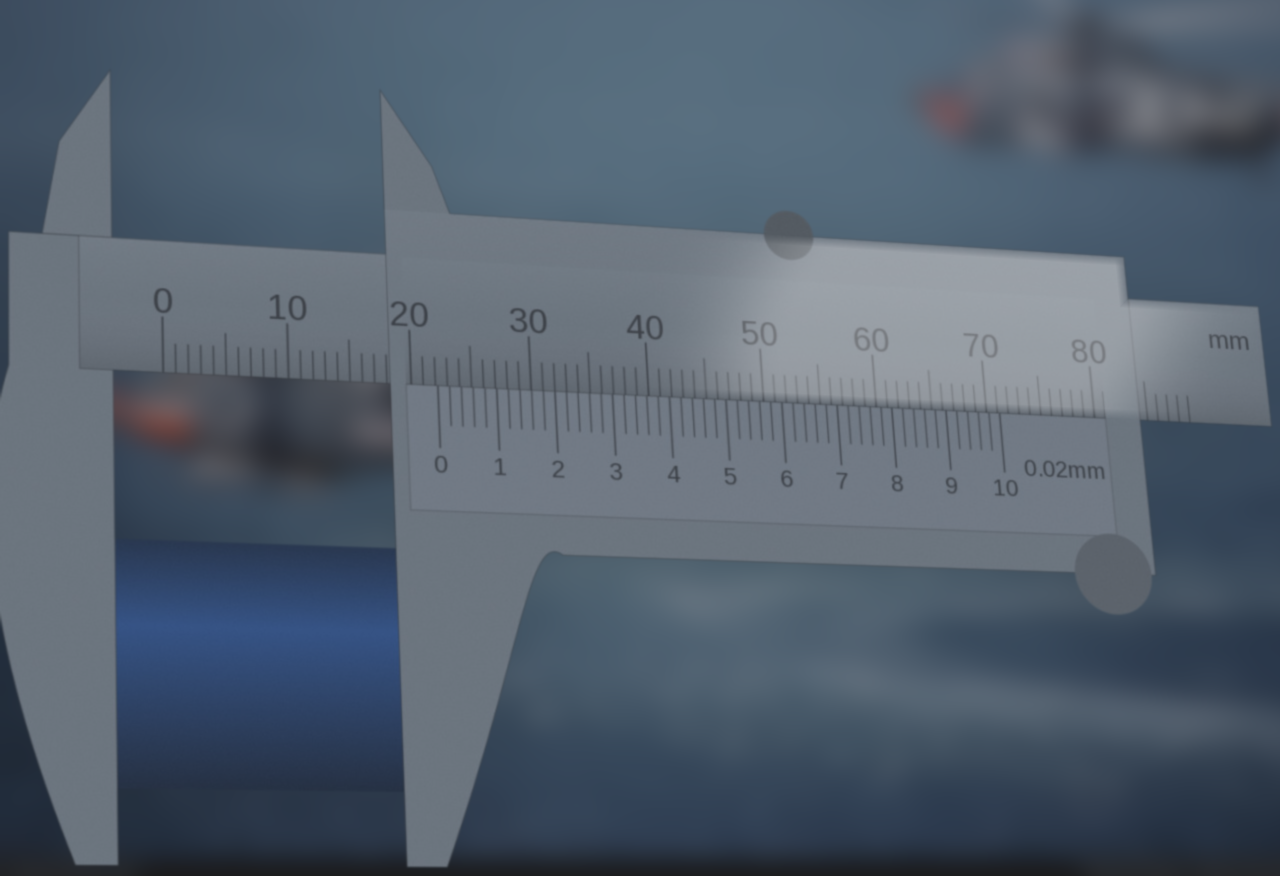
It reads 22.2; mm
